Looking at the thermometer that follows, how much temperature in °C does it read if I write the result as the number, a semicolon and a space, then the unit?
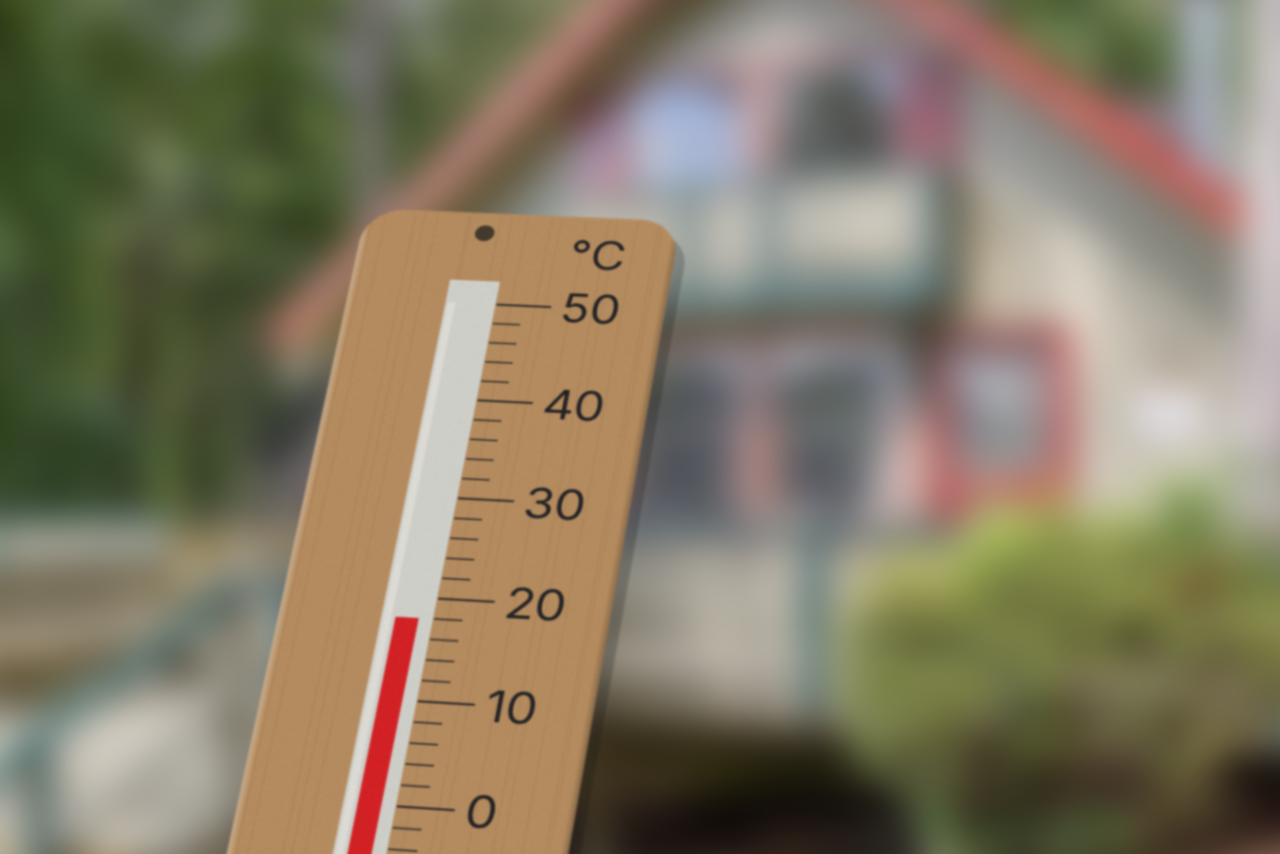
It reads 18; °C
